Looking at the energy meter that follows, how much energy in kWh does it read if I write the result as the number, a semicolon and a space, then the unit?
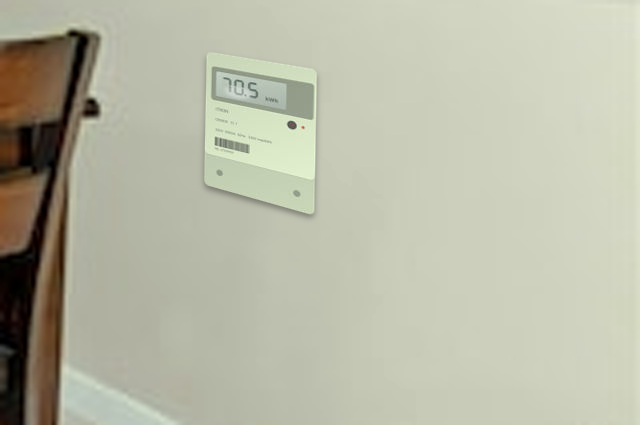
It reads 70.5; kWh
